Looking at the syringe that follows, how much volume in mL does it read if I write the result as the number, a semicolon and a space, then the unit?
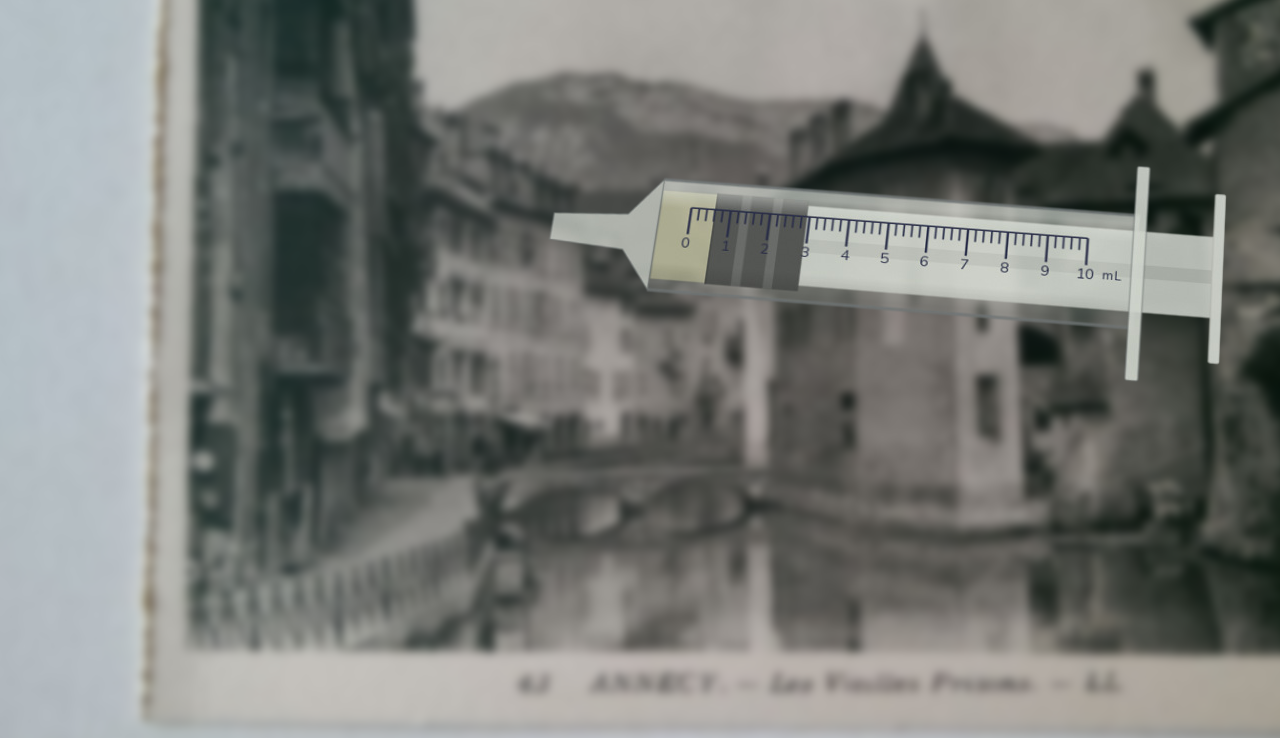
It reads 0.6; mL
